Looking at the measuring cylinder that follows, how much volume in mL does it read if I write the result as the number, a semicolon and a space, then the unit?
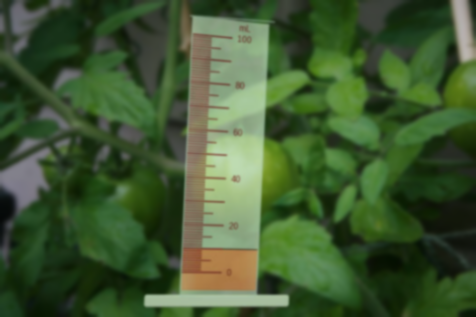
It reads 10; mL
